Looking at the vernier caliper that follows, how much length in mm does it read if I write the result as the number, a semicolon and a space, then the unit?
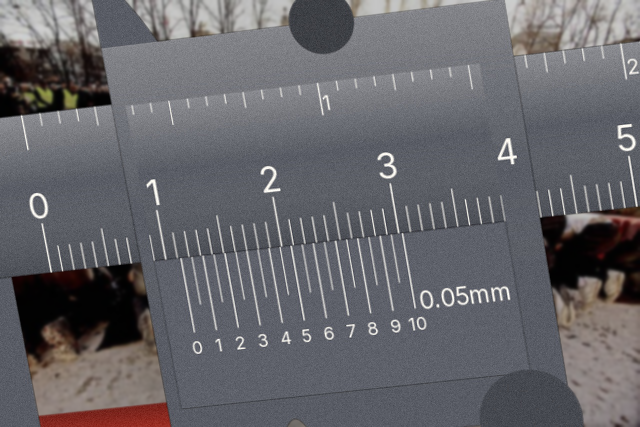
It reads 11.3; mm
